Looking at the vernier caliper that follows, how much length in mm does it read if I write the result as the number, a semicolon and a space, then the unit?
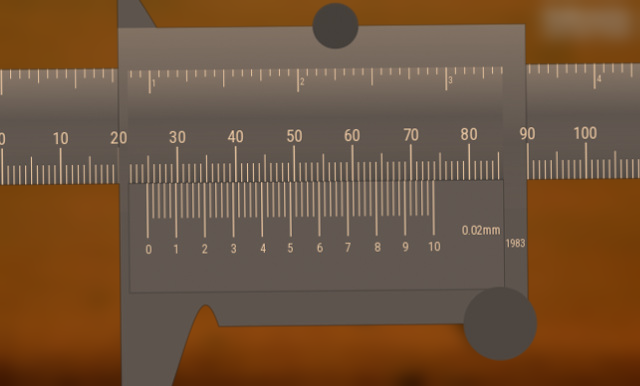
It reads 24.8; mm
